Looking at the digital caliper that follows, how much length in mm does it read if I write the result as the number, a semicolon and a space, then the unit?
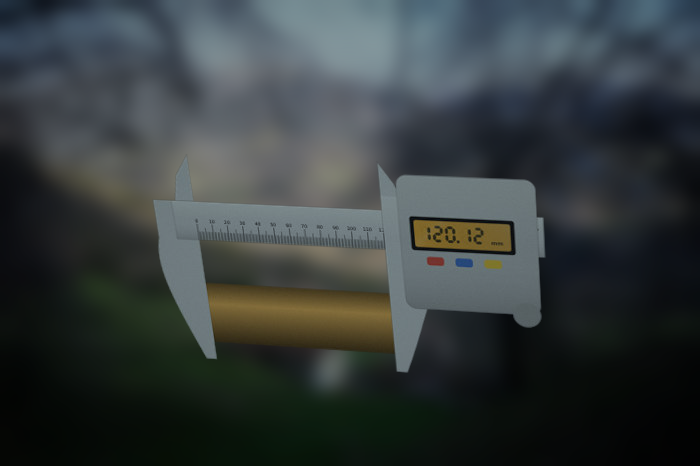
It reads 120.12; mm
